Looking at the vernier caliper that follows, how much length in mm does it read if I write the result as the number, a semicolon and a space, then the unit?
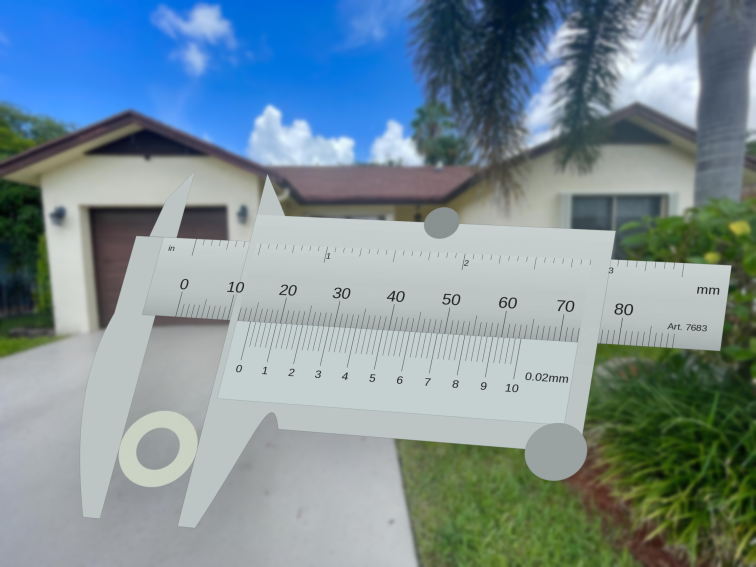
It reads 14.4; mm
